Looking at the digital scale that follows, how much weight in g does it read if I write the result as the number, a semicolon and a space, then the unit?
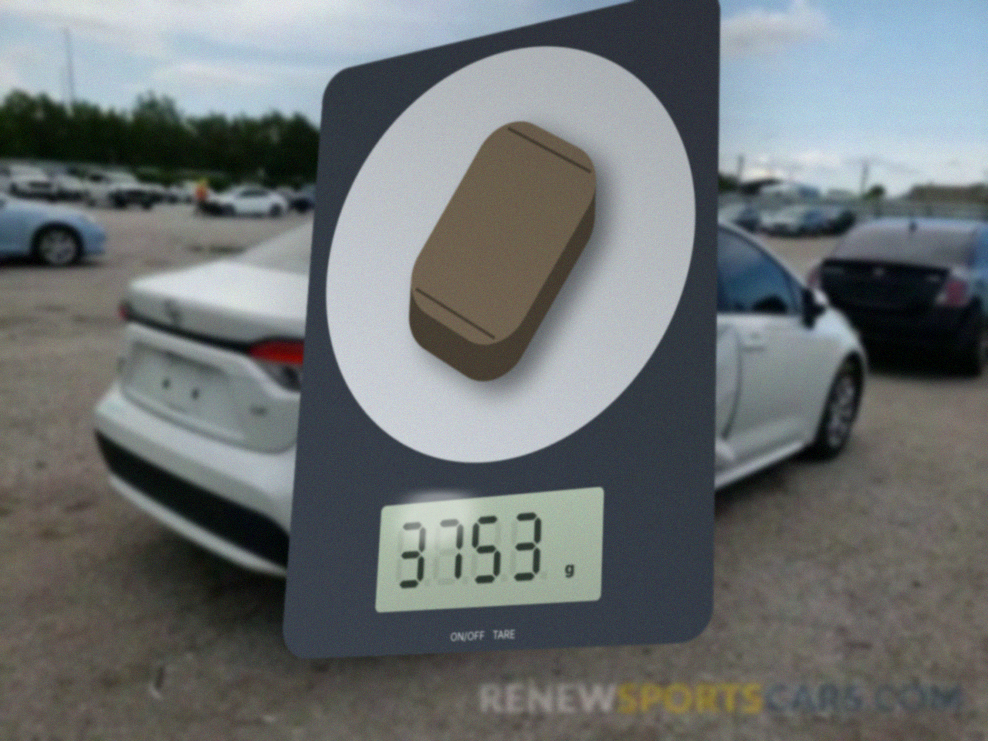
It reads 3753; g
